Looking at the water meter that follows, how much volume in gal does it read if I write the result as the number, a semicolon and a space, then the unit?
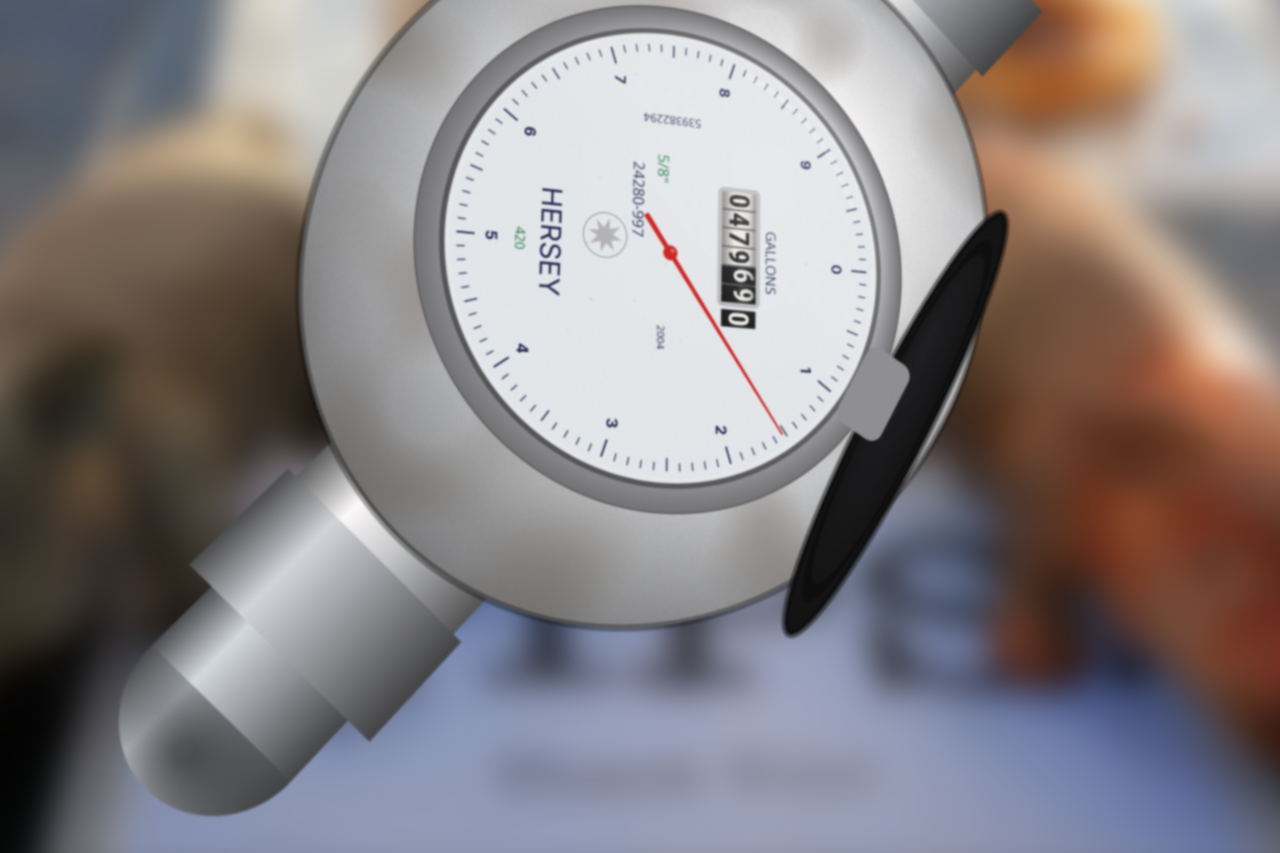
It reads 479691.5; gal
